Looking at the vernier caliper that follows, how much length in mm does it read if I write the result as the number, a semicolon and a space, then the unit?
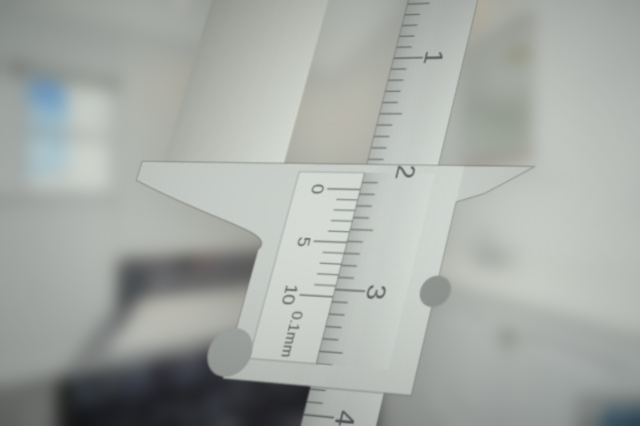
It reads 21.6; mm
